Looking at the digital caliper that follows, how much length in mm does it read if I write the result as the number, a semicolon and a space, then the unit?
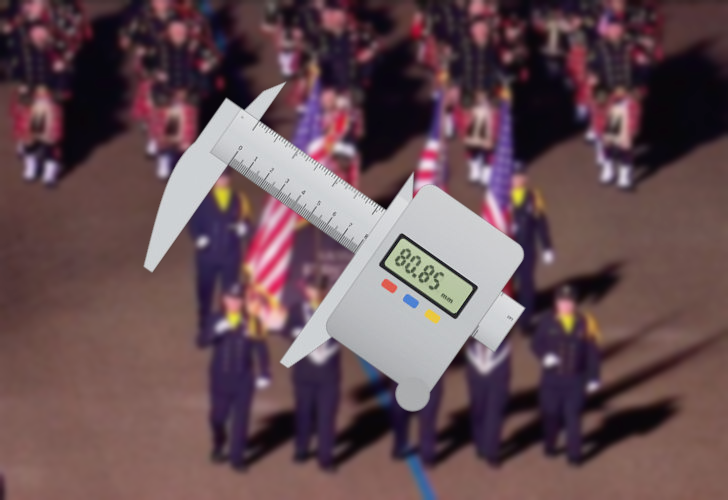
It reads 80.85; mm
